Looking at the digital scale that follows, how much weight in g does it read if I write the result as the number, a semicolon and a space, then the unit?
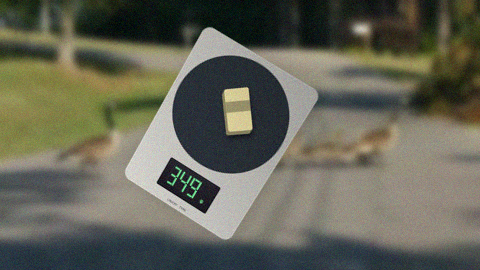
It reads 349; g
